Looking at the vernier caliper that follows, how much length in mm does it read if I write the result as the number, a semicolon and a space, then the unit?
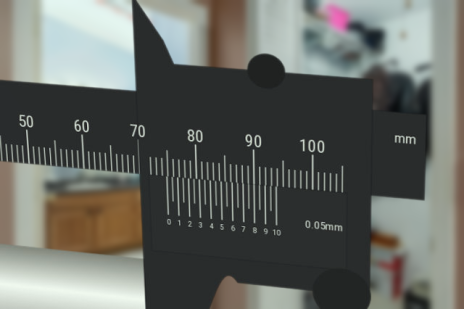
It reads 74.8; mm
